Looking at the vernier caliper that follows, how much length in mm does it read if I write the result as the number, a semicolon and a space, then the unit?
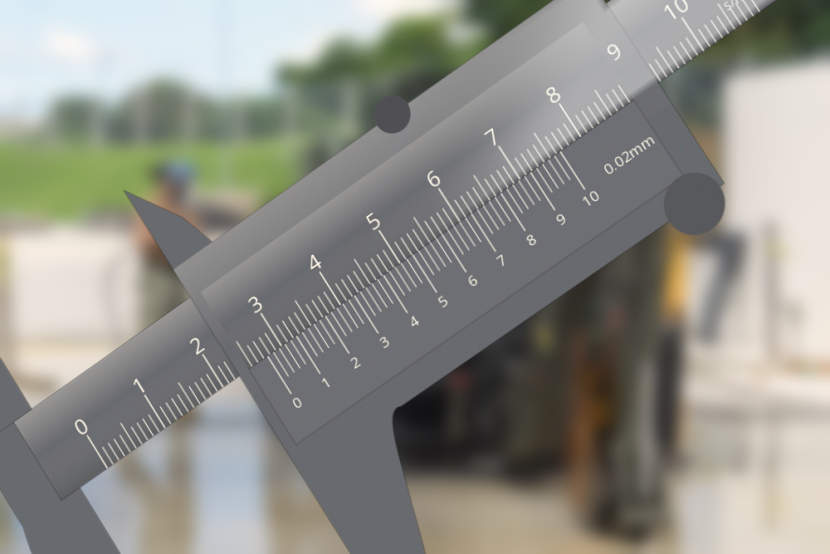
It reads 27.6; mm
